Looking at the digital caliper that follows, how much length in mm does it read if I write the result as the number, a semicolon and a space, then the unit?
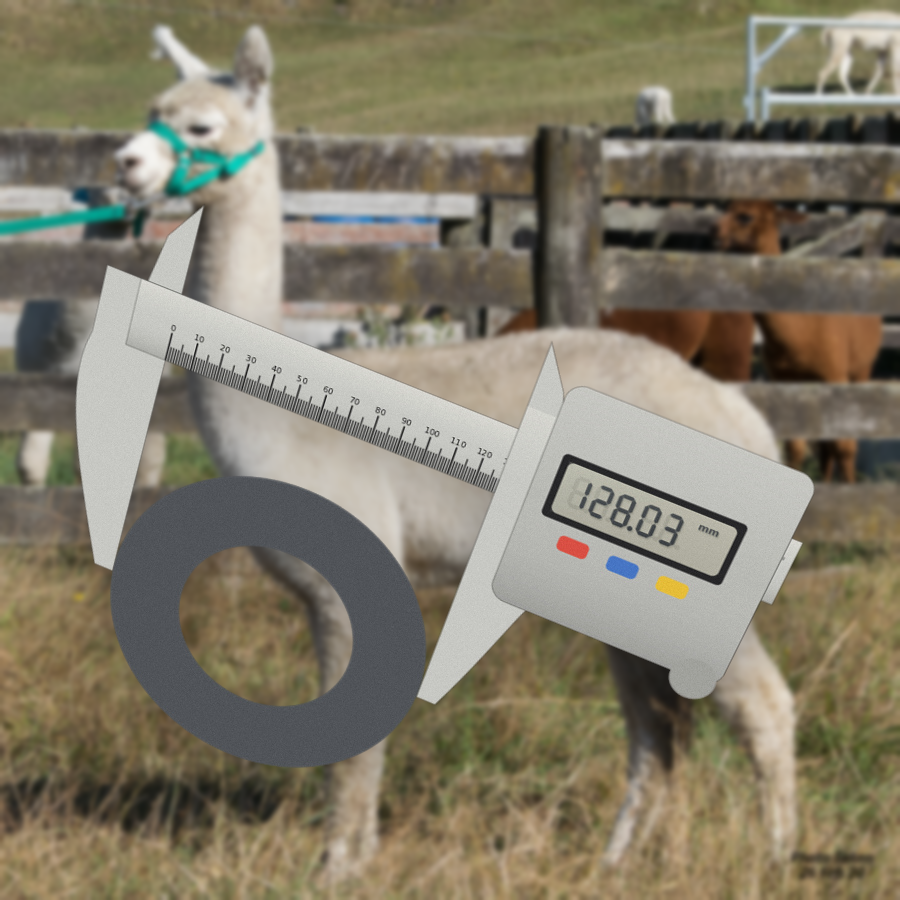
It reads 128.03; mm
